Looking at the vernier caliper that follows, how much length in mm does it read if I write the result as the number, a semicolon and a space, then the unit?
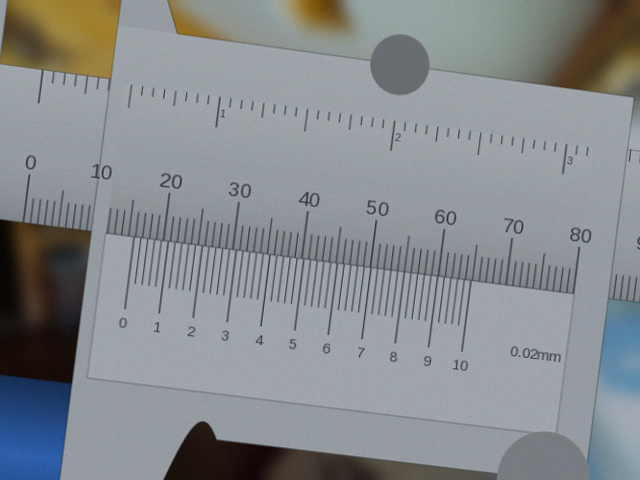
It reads 15.8; mm
